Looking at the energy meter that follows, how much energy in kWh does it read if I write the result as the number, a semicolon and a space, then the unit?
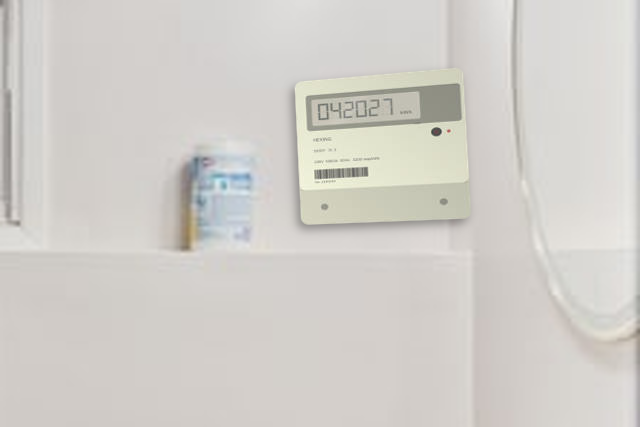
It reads 42027; kWh
